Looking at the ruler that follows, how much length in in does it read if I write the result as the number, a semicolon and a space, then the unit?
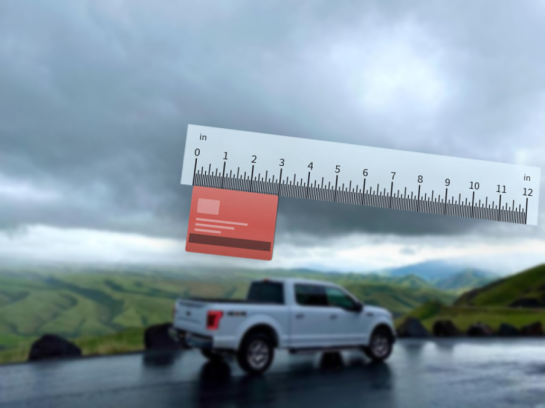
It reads 3; in
